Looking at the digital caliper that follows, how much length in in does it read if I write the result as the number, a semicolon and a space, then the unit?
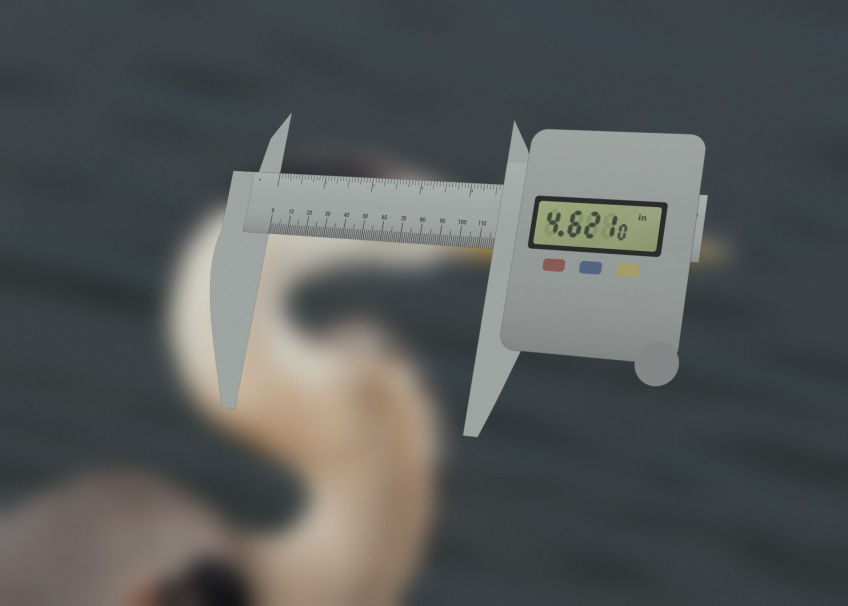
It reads 4.6210; in
